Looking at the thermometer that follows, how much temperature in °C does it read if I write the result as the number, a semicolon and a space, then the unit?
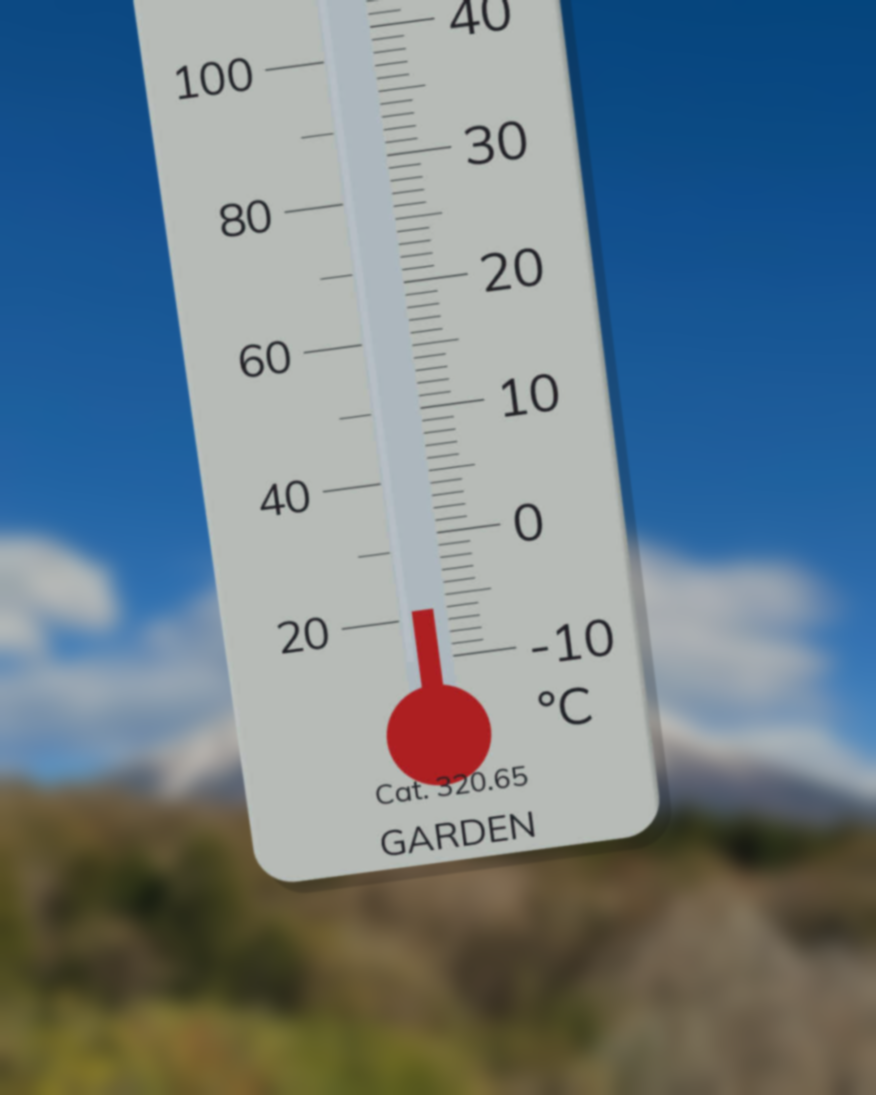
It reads -6; °C
